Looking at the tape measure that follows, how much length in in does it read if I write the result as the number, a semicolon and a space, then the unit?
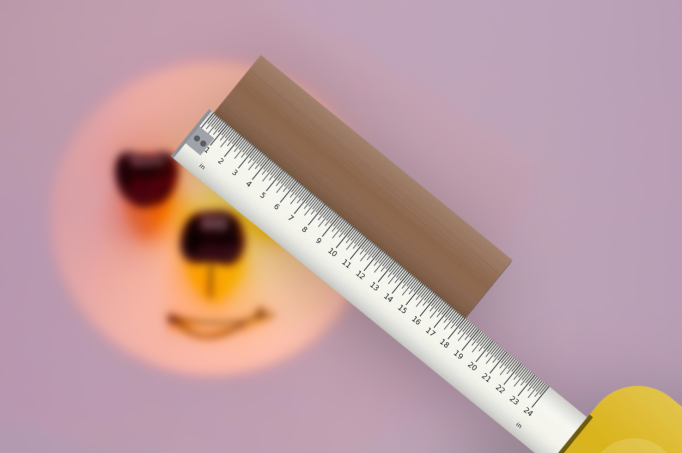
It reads 18; in
